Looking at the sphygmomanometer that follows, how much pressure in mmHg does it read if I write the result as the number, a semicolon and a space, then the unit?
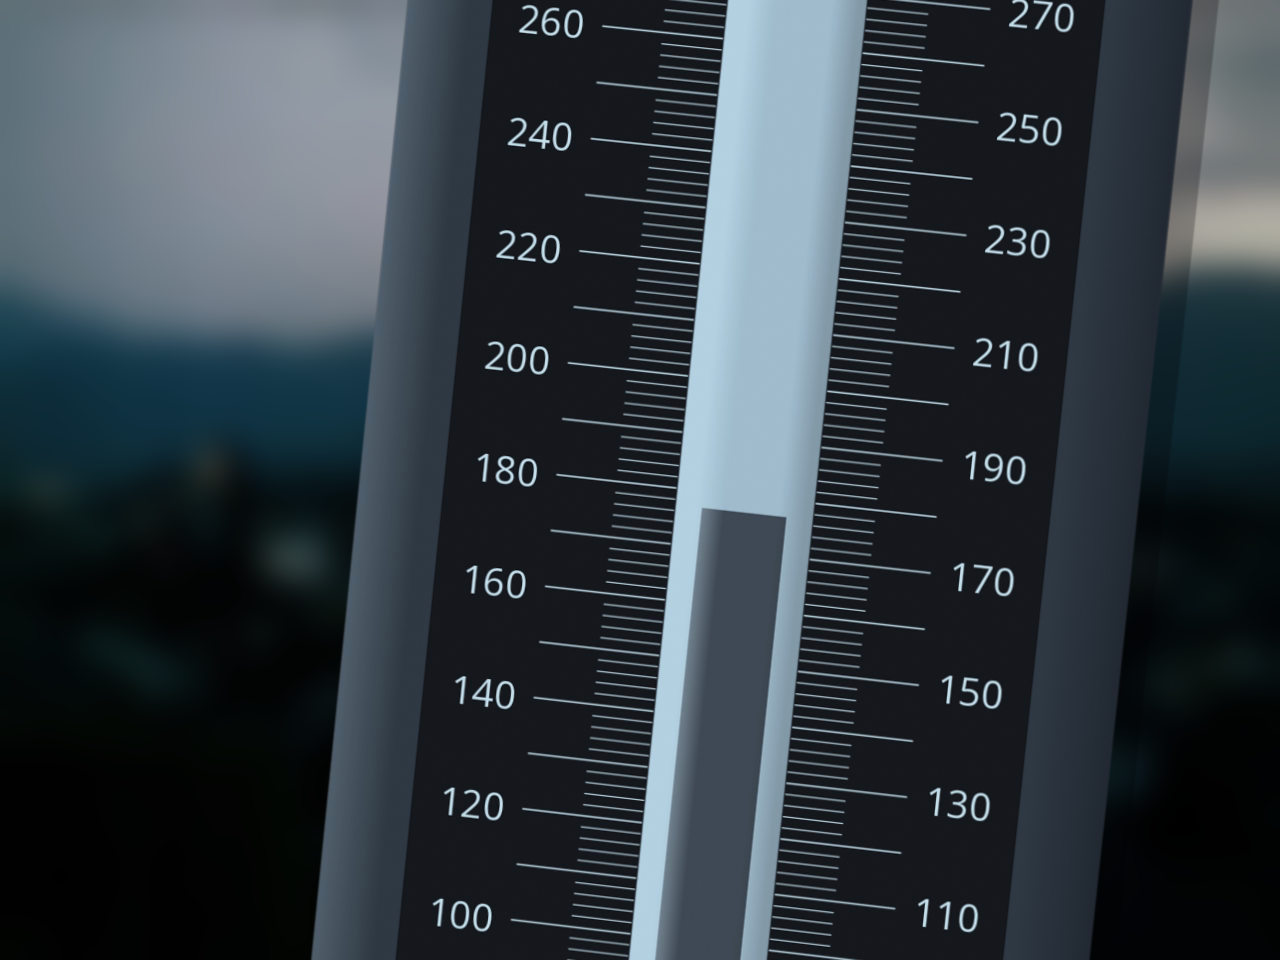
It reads 177; mmHg
